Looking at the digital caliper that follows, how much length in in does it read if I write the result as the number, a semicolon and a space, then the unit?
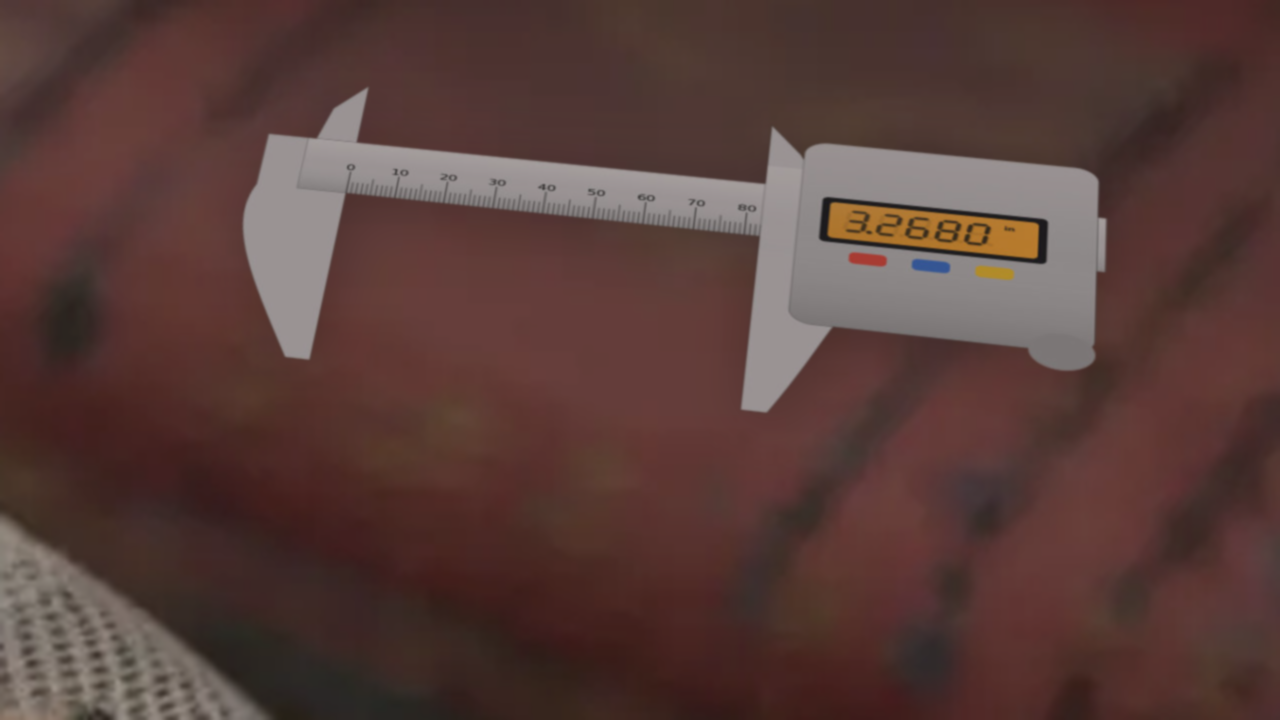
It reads 3.2680; in
